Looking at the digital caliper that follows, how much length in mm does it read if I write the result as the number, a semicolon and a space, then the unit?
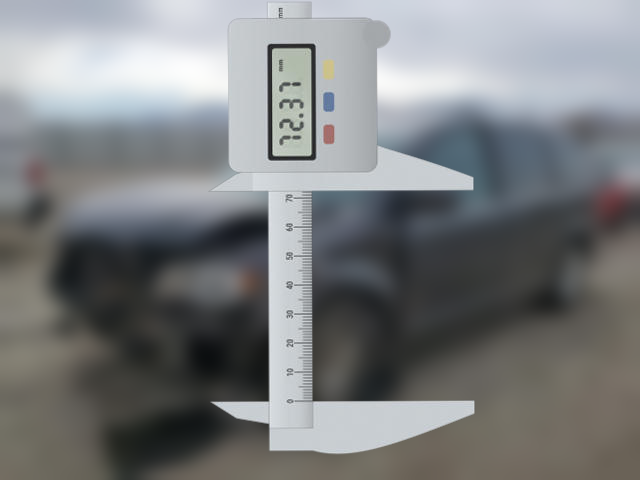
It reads 72.37; mm
